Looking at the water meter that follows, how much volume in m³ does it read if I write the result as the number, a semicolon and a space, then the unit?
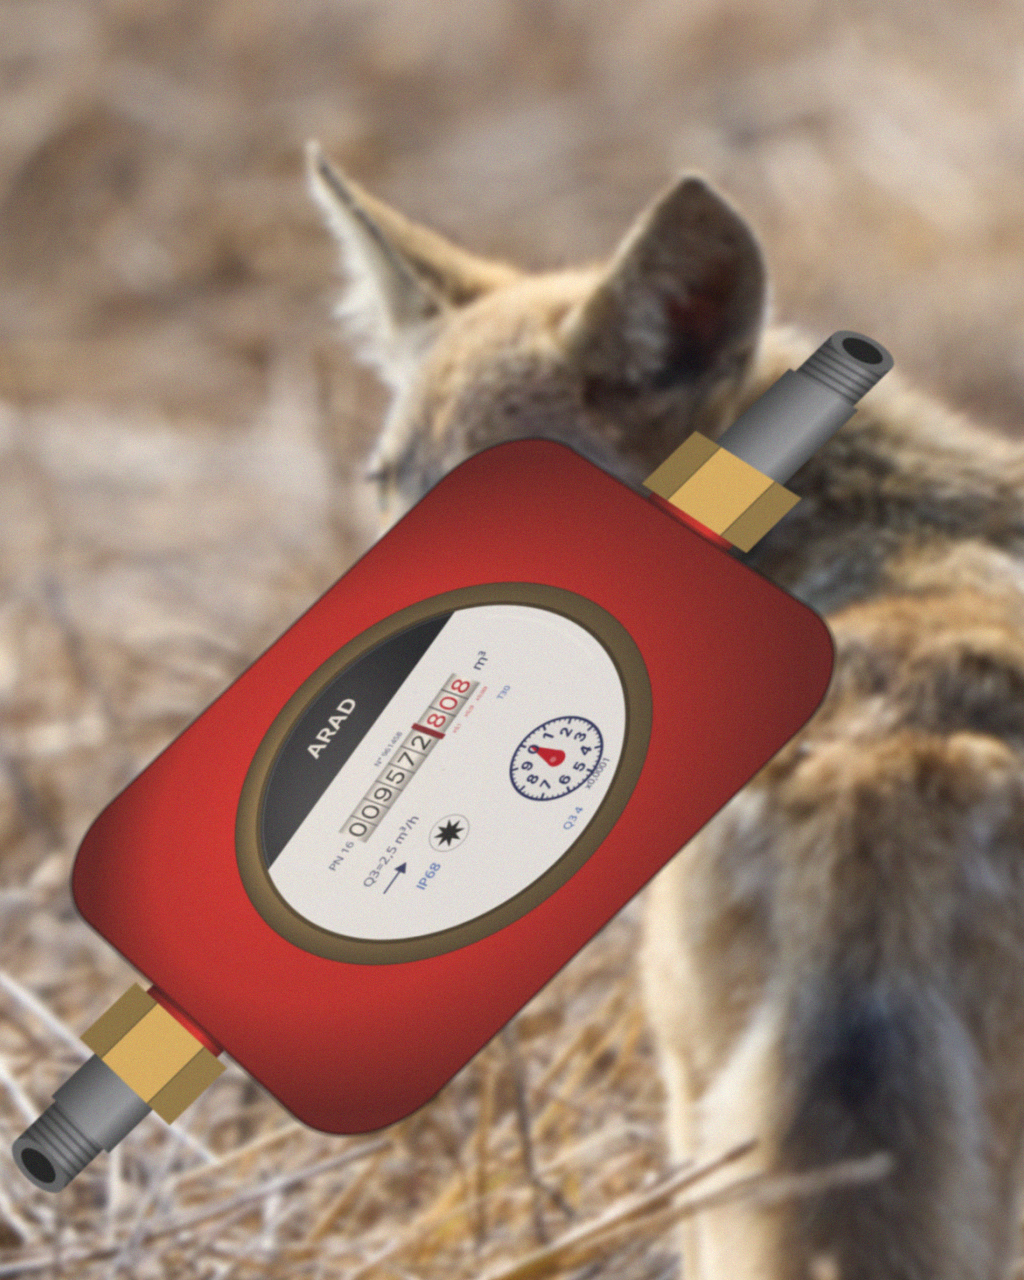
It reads 9572.8080; m³
